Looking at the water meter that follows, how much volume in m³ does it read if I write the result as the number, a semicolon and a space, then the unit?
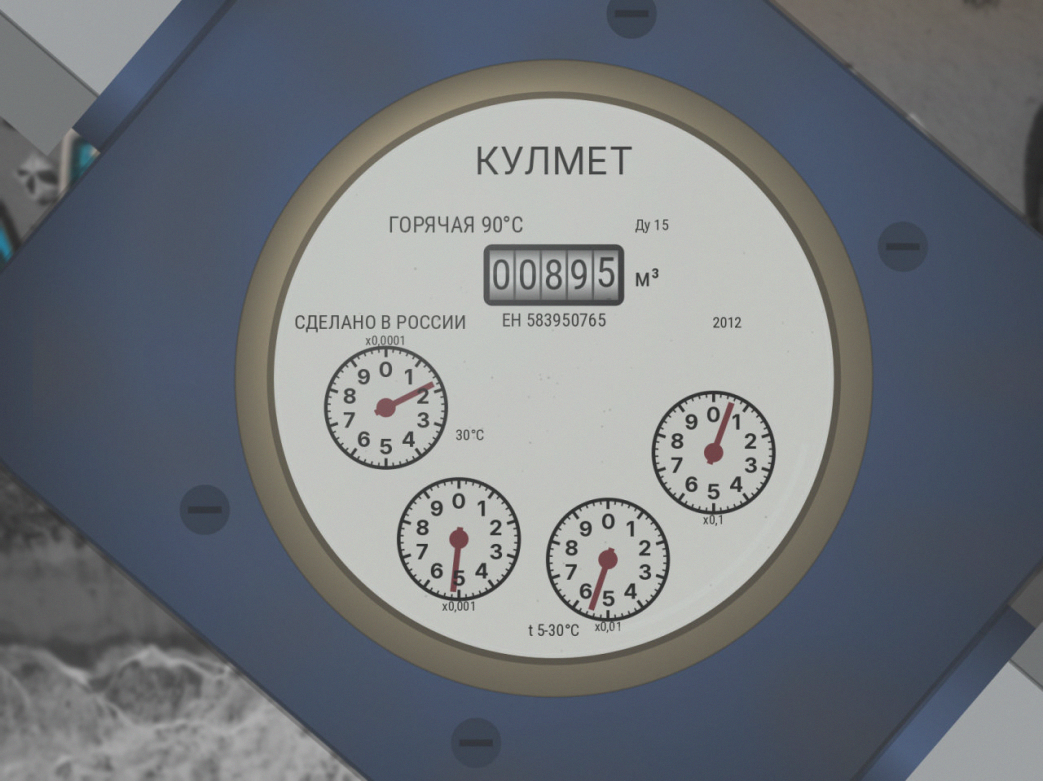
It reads 895.0551; m³
